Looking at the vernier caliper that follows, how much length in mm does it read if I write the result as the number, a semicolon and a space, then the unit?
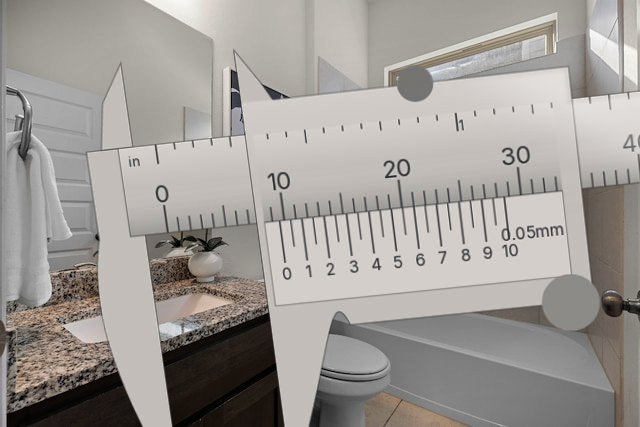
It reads 9.6; mm
